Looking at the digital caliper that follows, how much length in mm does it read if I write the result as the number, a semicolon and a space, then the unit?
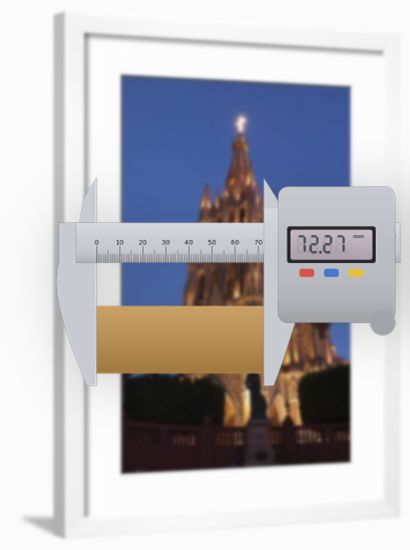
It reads 72.27; mm
